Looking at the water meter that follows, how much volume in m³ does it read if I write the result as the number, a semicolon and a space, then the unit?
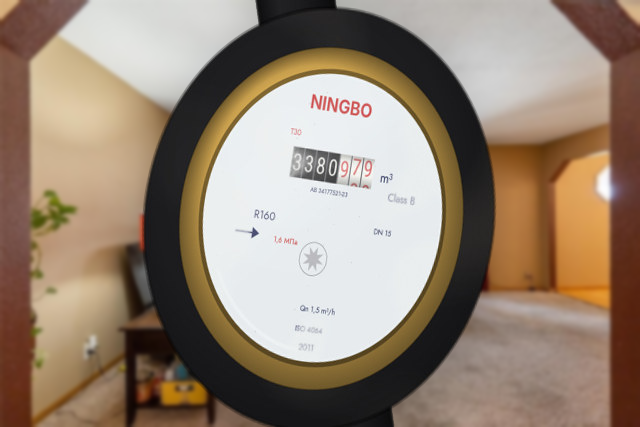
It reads 3380.979; m³
